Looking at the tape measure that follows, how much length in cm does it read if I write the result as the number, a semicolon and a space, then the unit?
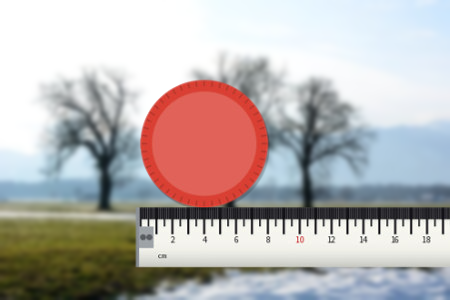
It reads 8; cm
